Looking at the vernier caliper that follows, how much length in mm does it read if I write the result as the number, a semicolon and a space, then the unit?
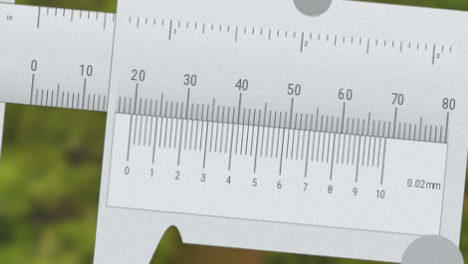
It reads 19.5; mm
